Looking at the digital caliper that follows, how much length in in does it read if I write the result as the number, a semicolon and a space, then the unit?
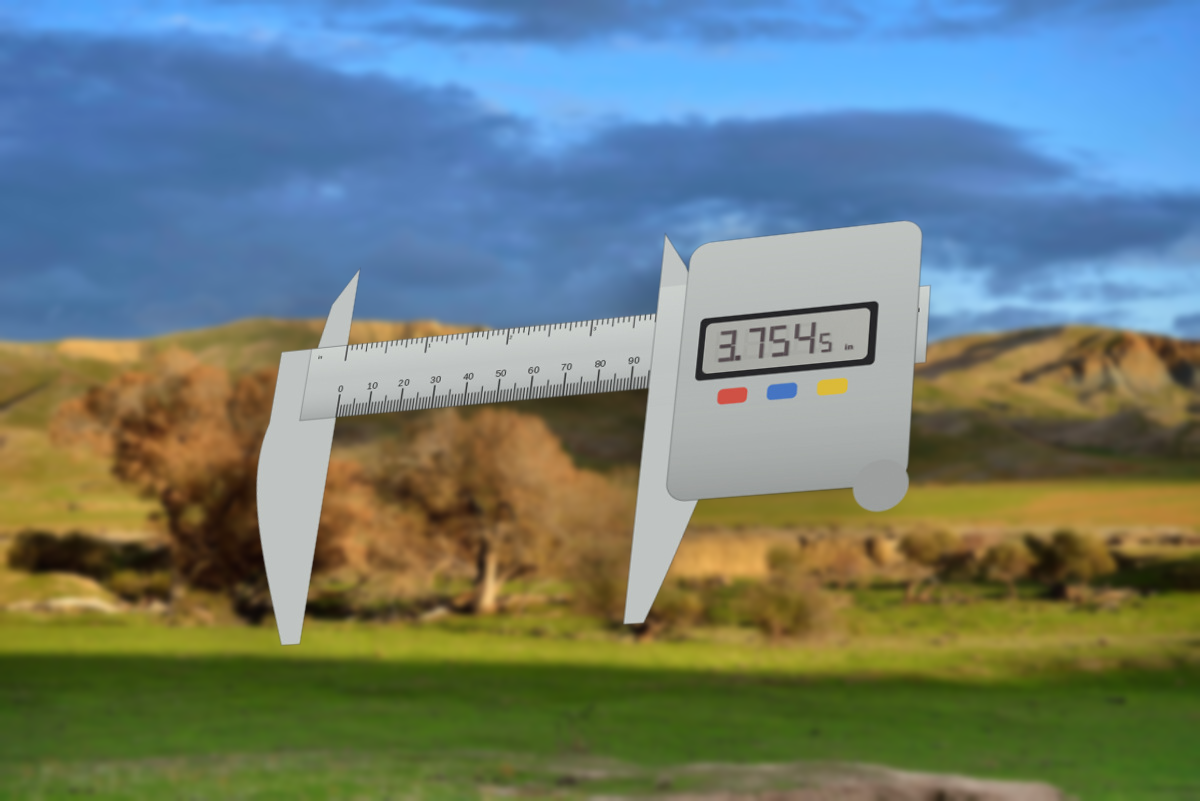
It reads 3.7545; in
